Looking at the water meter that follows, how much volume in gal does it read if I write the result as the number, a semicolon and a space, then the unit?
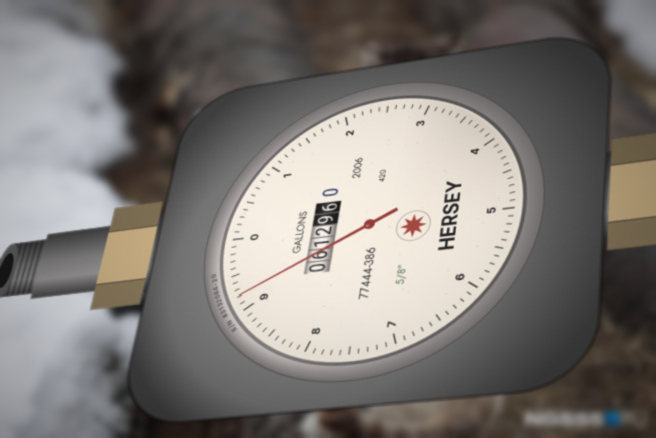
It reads 612959.2; gal
